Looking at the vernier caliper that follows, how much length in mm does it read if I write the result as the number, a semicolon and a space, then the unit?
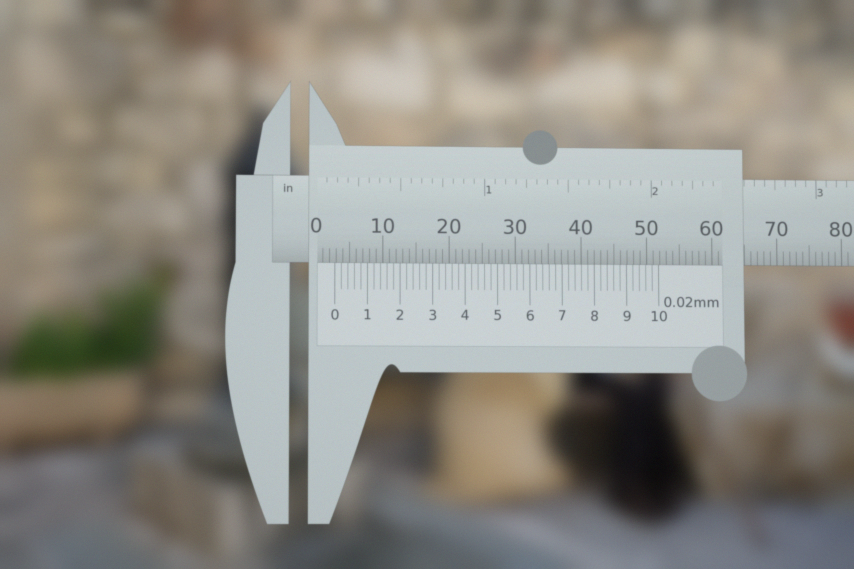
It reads 2.8; mm
